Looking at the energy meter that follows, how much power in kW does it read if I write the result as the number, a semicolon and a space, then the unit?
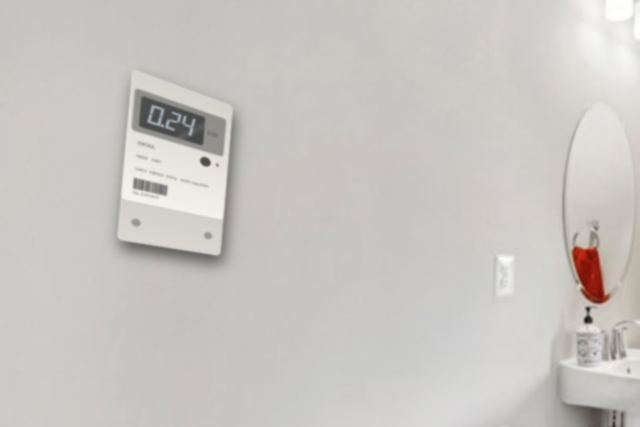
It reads 0.24; kW
